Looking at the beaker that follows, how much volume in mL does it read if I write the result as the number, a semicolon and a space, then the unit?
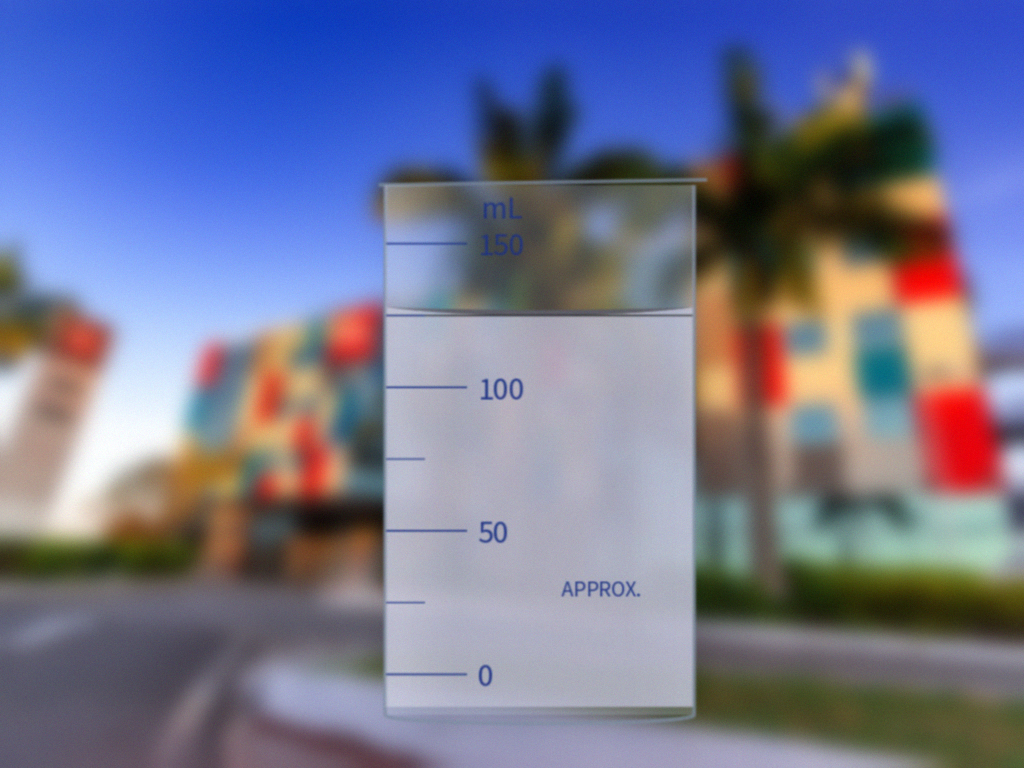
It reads 125; mL
